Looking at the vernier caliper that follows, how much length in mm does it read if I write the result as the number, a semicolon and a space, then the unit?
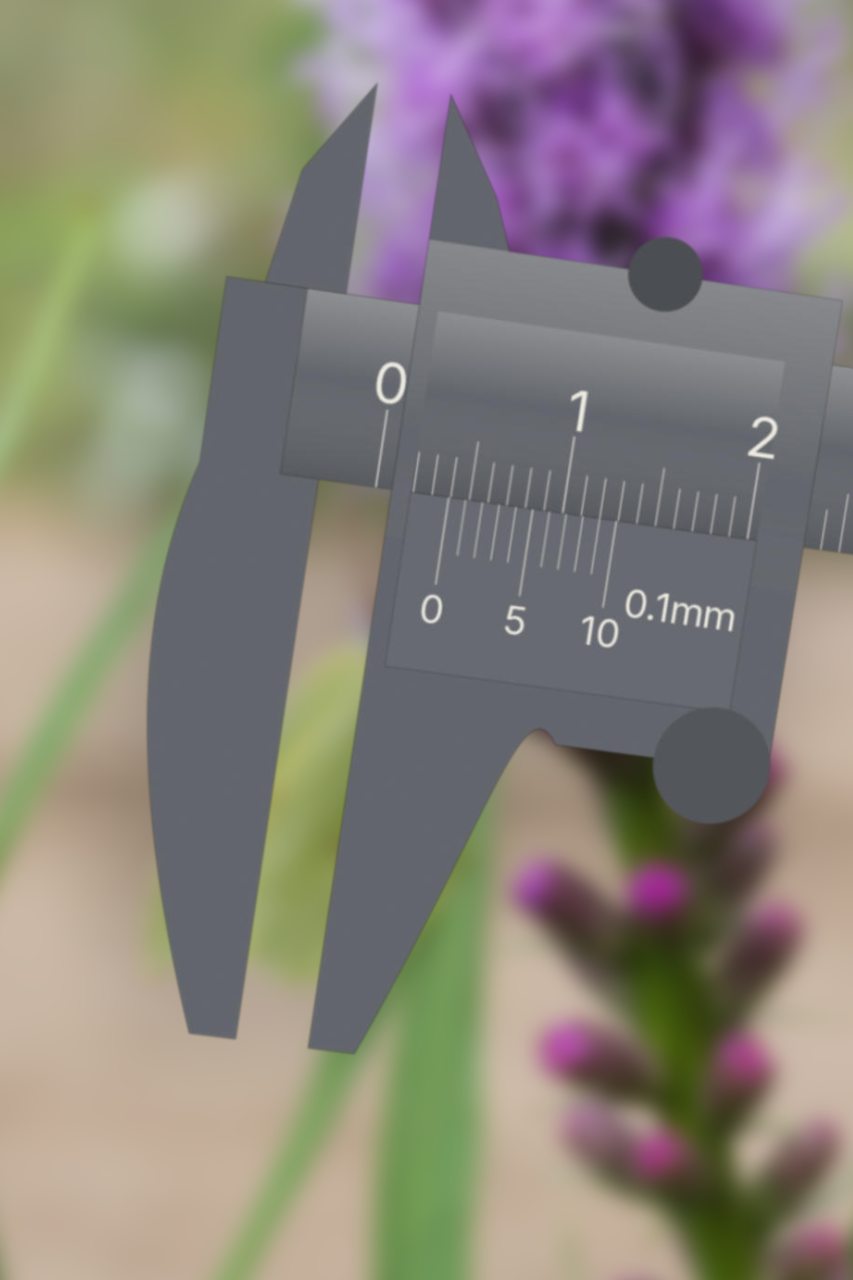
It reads 3.9; mm
